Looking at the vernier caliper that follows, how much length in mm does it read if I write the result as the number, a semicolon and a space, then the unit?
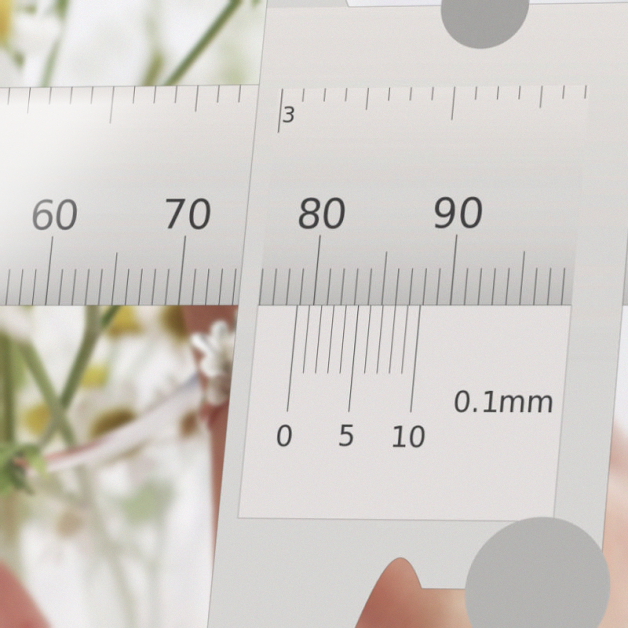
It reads 78.8; mm
